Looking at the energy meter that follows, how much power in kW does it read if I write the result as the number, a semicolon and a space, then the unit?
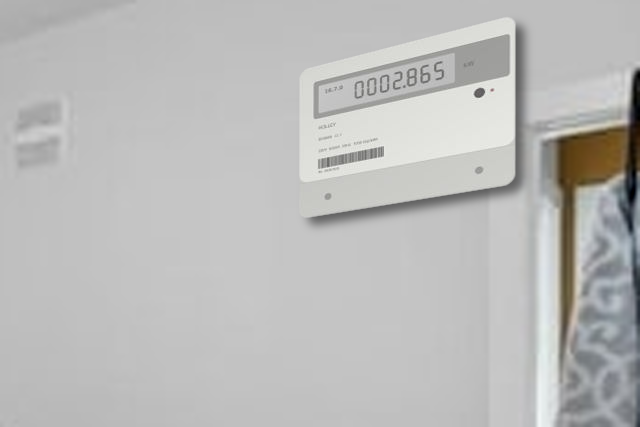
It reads 2.865; kW
